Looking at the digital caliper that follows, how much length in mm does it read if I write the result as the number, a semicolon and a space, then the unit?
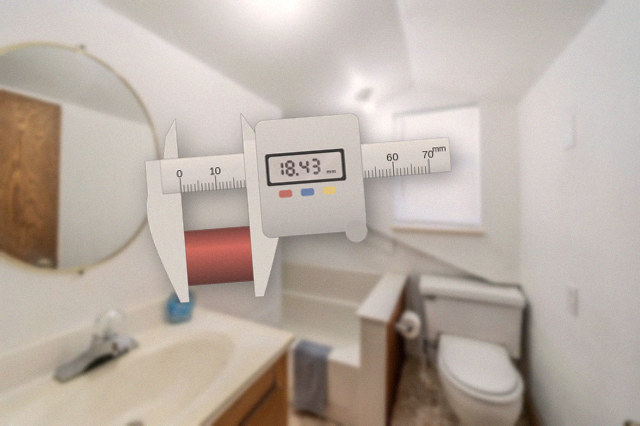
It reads 18.43; mm
